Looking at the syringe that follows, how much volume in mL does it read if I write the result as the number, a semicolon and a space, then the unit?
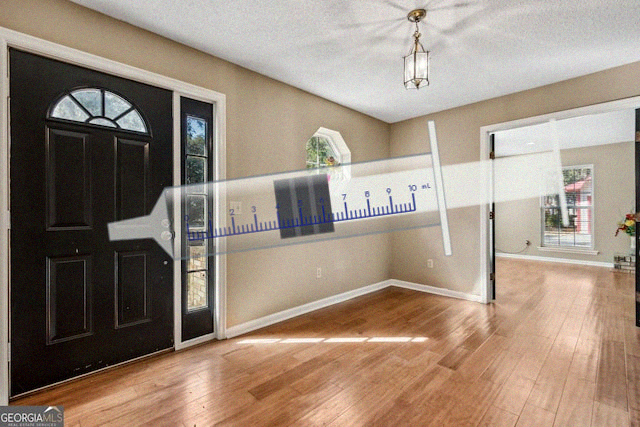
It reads 4; mL
